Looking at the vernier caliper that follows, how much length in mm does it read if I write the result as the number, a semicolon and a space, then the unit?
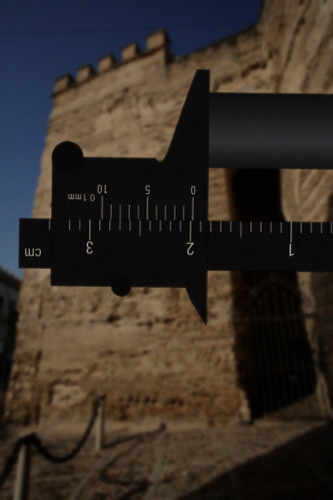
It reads 19.8; mm
